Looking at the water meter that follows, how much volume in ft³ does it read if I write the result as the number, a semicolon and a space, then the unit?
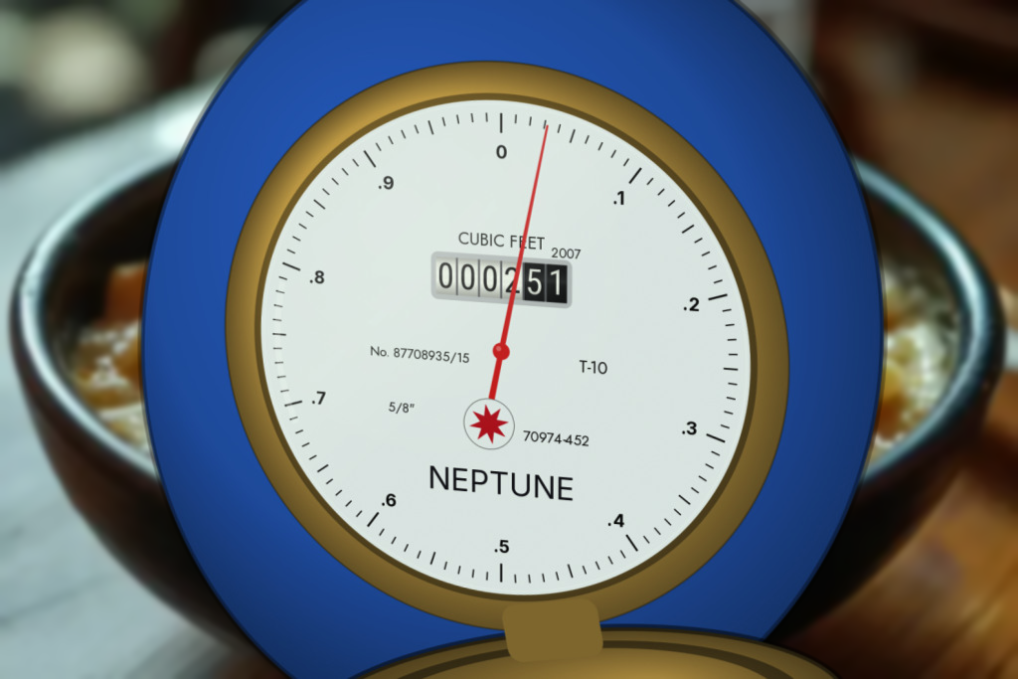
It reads 251.03; ft³
